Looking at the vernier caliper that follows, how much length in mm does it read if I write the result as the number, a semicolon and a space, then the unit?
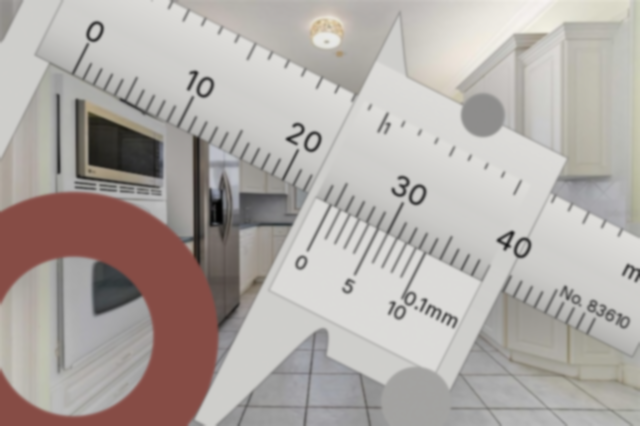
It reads 24.6; mm
